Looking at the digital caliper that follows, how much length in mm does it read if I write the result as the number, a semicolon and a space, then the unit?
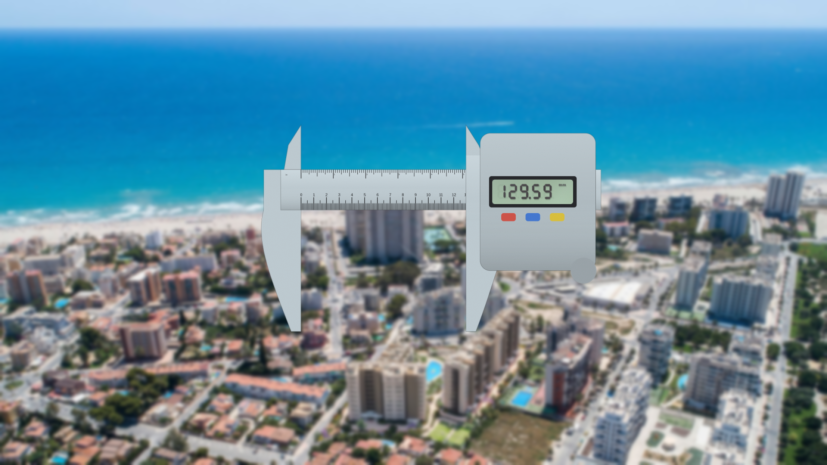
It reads 129.59; mm
